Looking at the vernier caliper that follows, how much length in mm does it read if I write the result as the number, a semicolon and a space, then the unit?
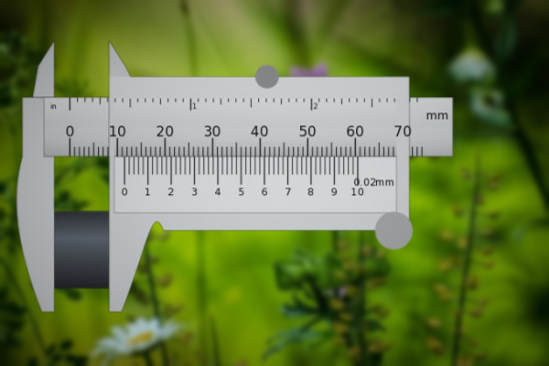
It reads 11.5; mm
